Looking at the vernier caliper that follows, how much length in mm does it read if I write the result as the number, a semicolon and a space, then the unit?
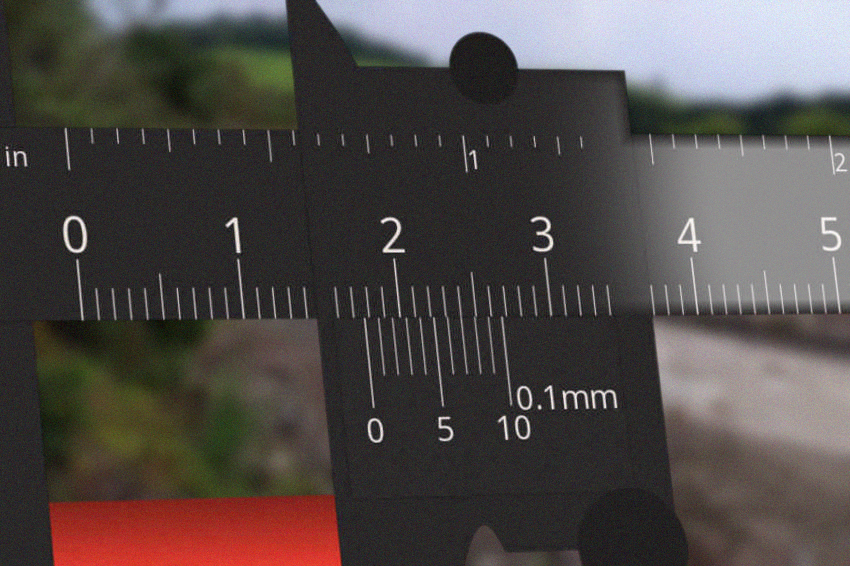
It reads 17.7; mm
